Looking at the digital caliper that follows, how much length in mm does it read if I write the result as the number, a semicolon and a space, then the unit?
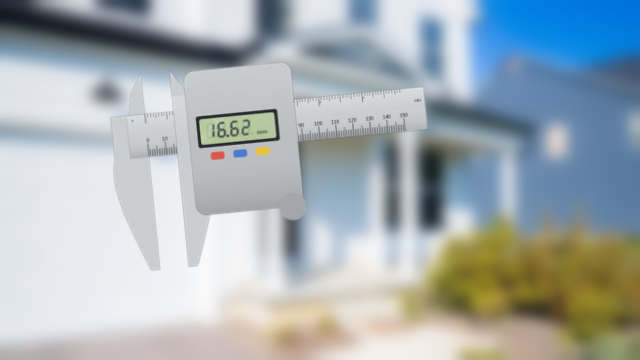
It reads 16.62; mm
